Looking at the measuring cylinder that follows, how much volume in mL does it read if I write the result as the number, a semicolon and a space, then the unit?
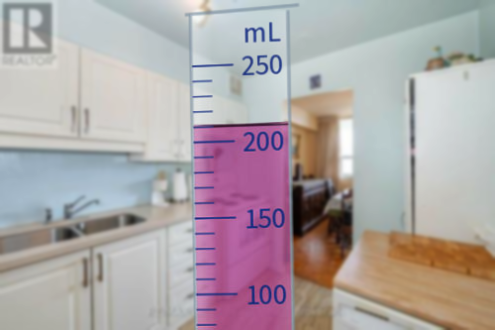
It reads 210; mL
